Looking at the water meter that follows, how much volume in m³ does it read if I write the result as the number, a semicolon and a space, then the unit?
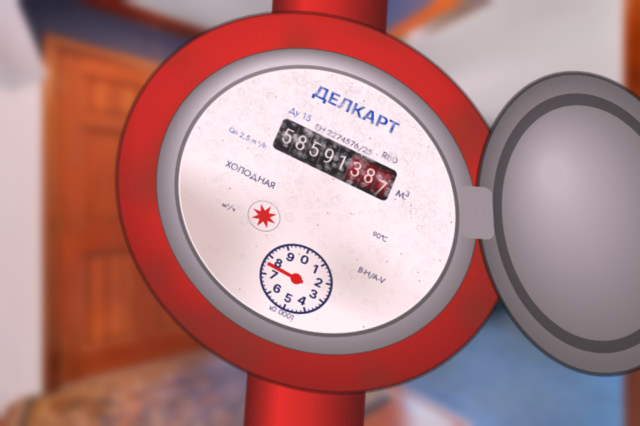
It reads 58591.3867; m³
